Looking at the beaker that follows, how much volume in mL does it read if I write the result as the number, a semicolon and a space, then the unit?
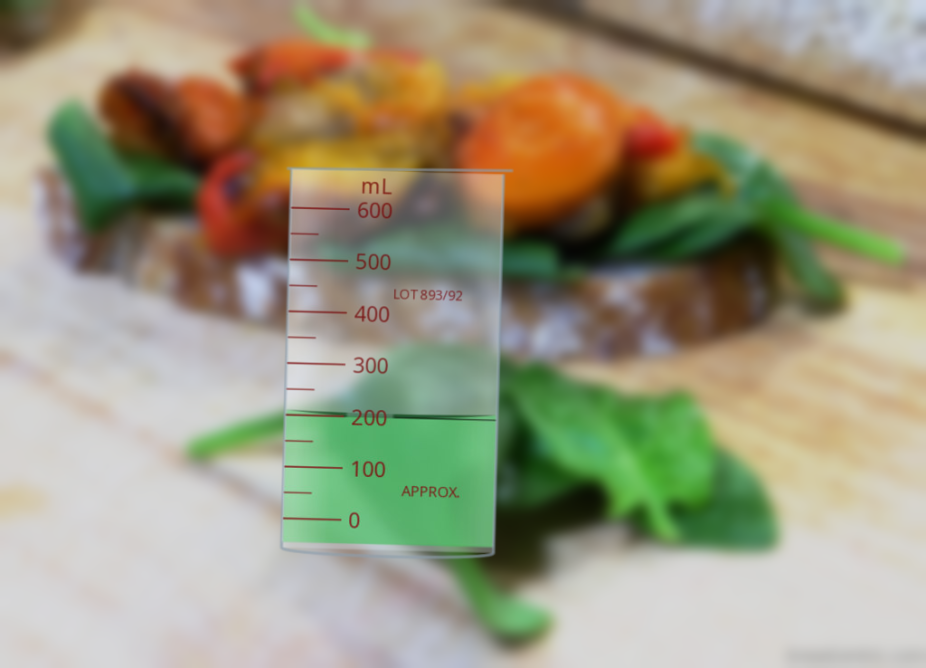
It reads 200; mL
